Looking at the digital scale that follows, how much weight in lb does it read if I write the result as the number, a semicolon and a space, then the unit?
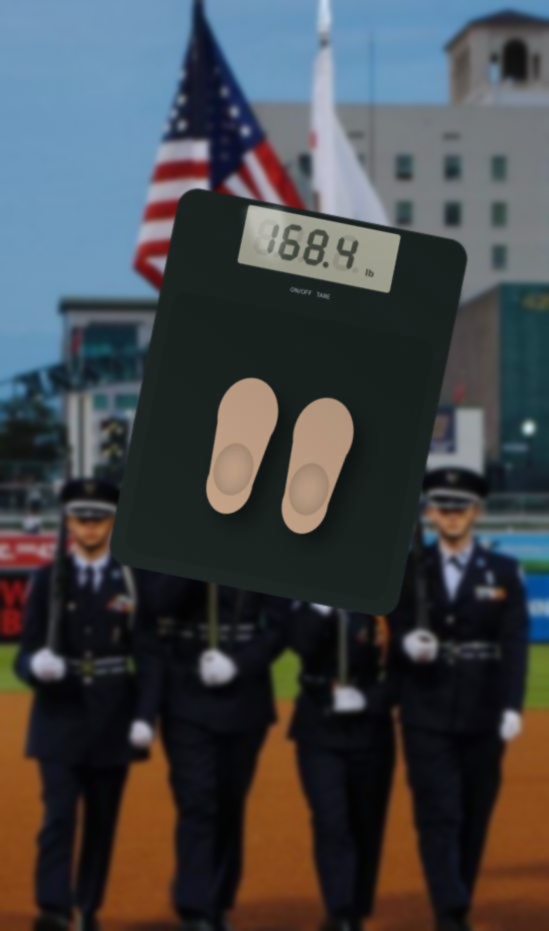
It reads 168.4; lb
